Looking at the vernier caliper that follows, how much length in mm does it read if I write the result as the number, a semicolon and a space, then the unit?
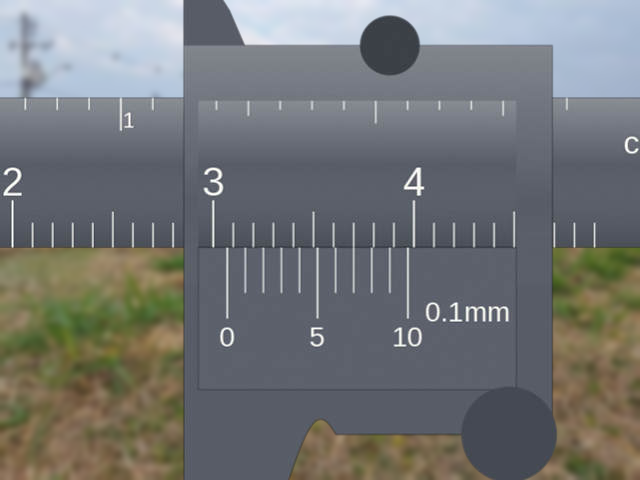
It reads 30.7; mm
